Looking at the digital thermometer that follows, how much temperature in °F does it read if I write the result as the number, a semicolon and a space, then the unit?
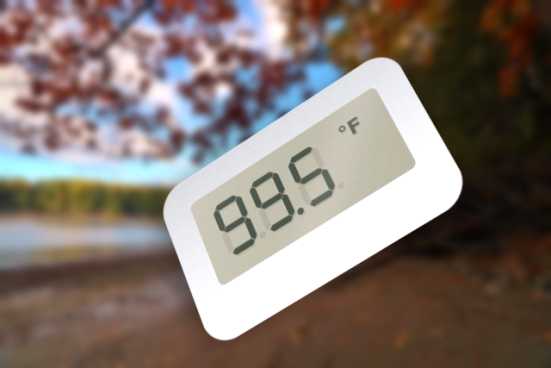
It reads 99.5; °F
